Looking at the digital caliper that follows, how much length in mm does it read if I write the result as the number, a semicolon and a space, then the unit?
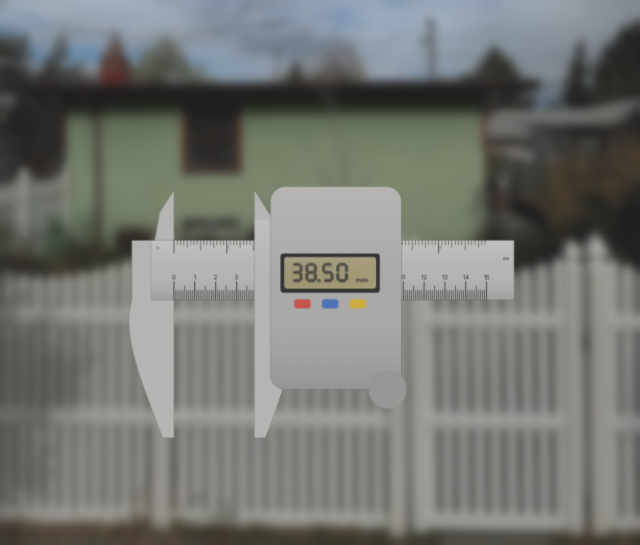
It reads 38.50; mm
